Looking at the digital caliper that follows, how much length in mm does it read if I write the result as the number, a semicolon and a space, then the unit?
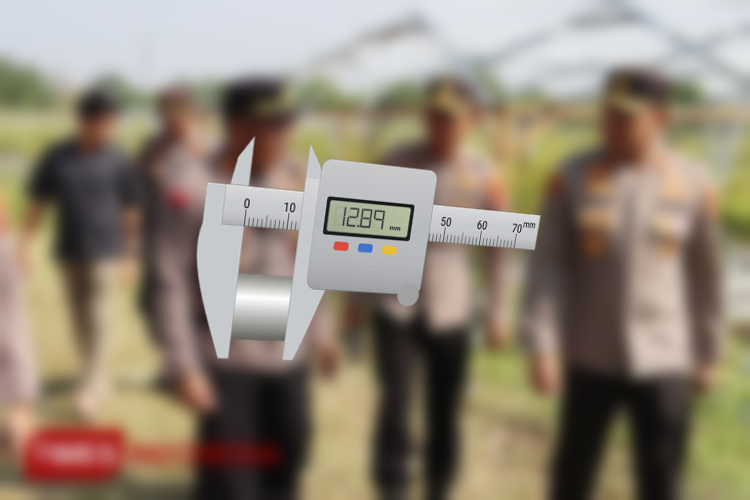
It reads 12.89; mm
